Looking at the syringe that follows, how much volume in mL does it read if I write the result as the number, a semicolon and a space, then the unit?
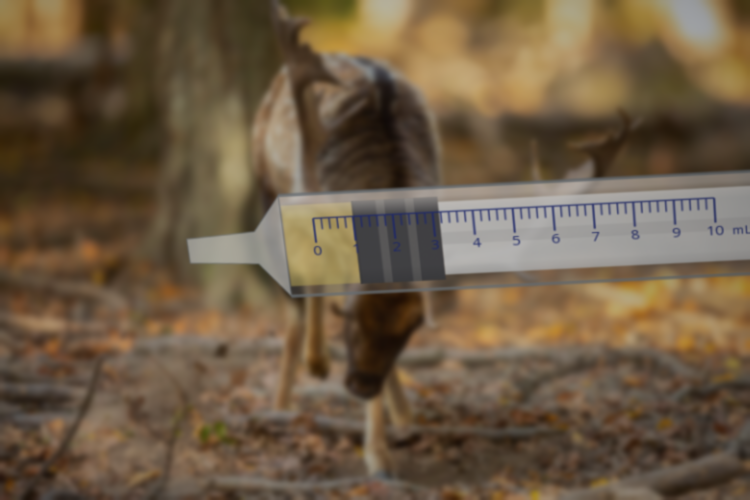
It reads 1; mL
